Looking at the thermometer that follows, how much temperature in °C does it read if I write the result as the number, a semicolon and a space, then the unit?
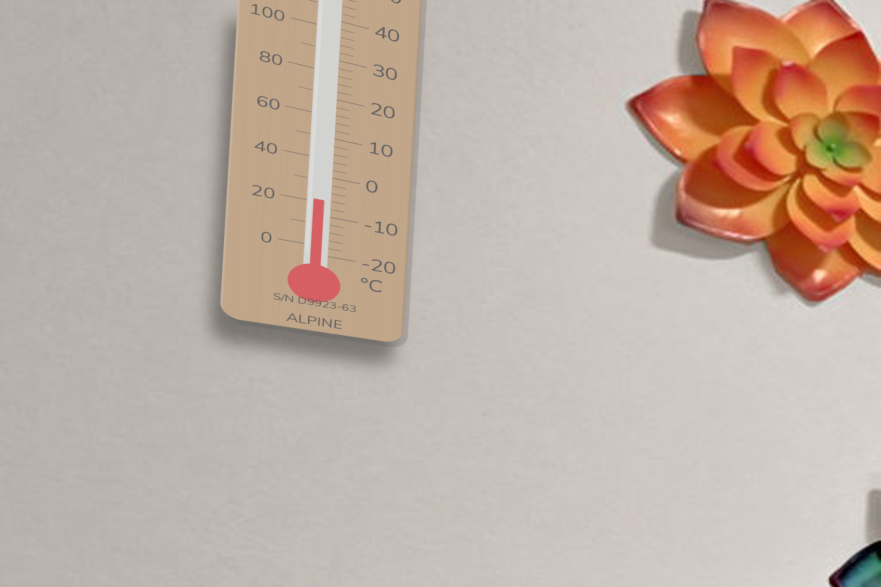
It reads -6; °C
